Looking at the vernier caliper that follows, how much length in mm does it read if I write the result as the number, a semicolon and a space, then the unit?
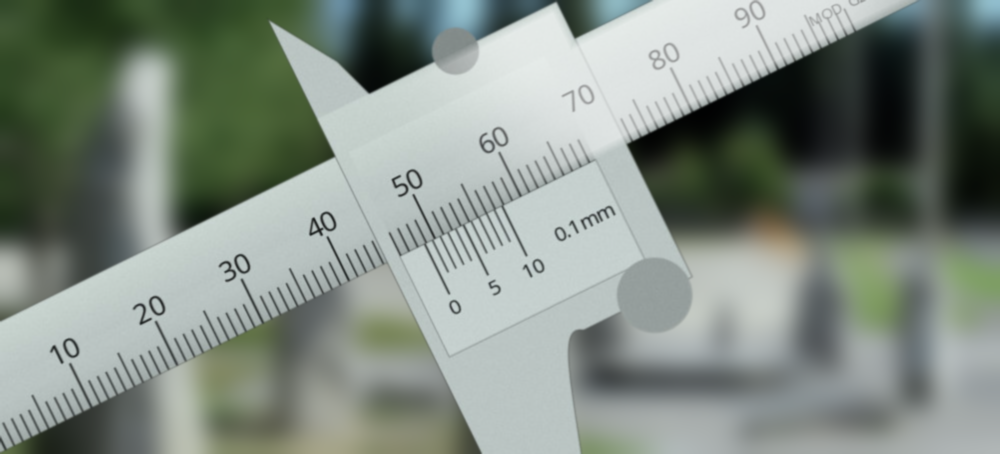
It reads 48.8; mm
